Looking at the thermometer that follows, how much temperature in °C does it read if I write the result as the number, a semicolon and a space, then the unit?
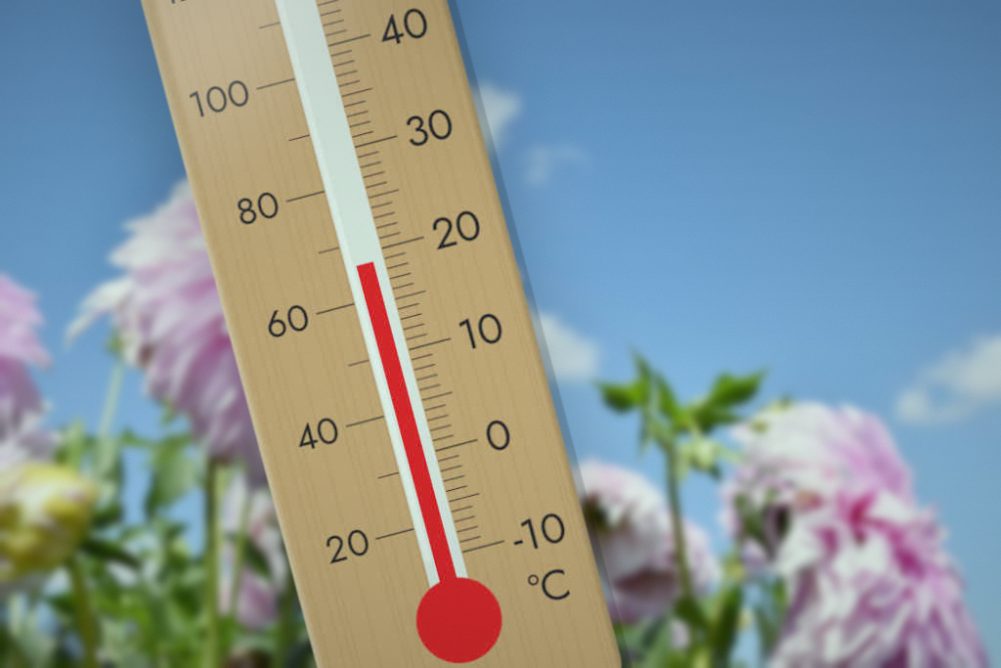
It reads 19; °C
